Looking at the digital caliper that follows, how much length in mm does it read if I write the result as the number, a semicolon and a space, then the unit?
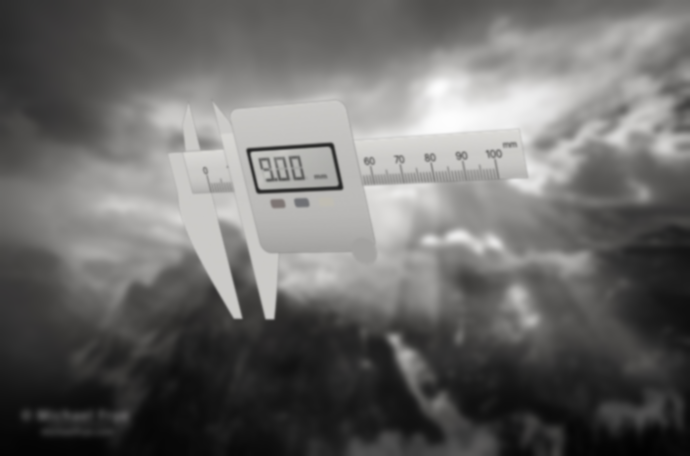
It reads 9.00; mm
